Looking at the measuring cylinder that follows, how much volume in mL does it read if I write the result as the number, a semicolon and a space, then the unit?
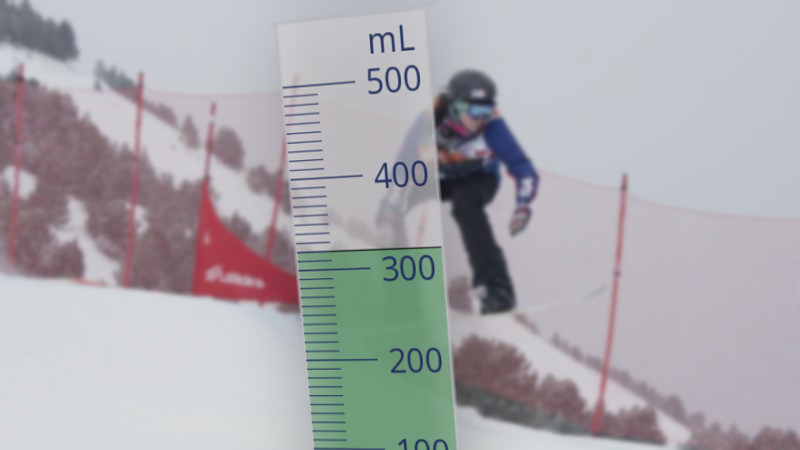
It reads 320; mL
